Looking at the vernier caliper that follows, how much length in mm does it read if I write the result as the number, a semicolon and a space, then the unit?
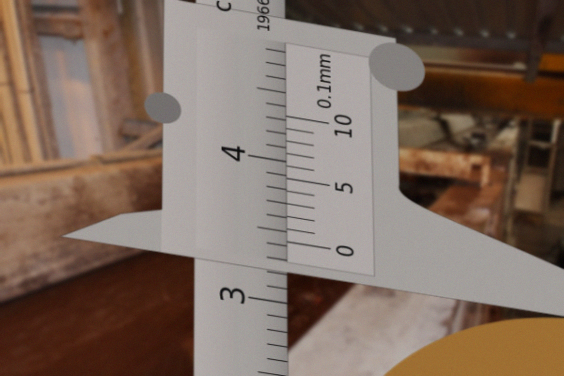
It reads 34.3; mm
